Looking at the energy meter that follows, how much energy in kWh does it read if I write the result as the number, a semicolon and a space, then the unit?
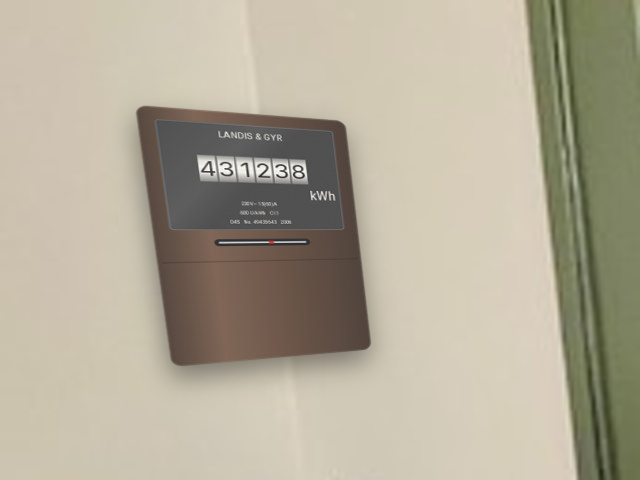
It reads 431238; kWh
